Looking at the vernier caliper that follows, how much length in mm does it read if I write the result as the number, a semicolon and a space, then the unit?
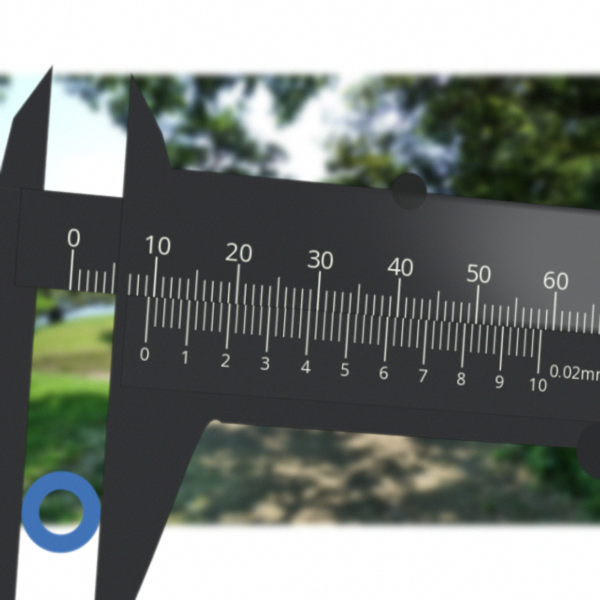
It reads 9.4; mm
